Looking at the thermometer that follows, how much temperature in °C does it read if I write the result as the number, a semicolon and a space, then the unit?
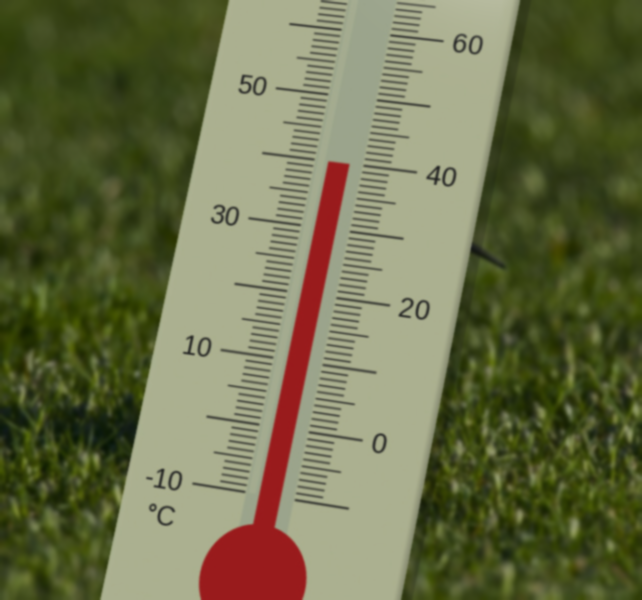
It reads 40; °C
